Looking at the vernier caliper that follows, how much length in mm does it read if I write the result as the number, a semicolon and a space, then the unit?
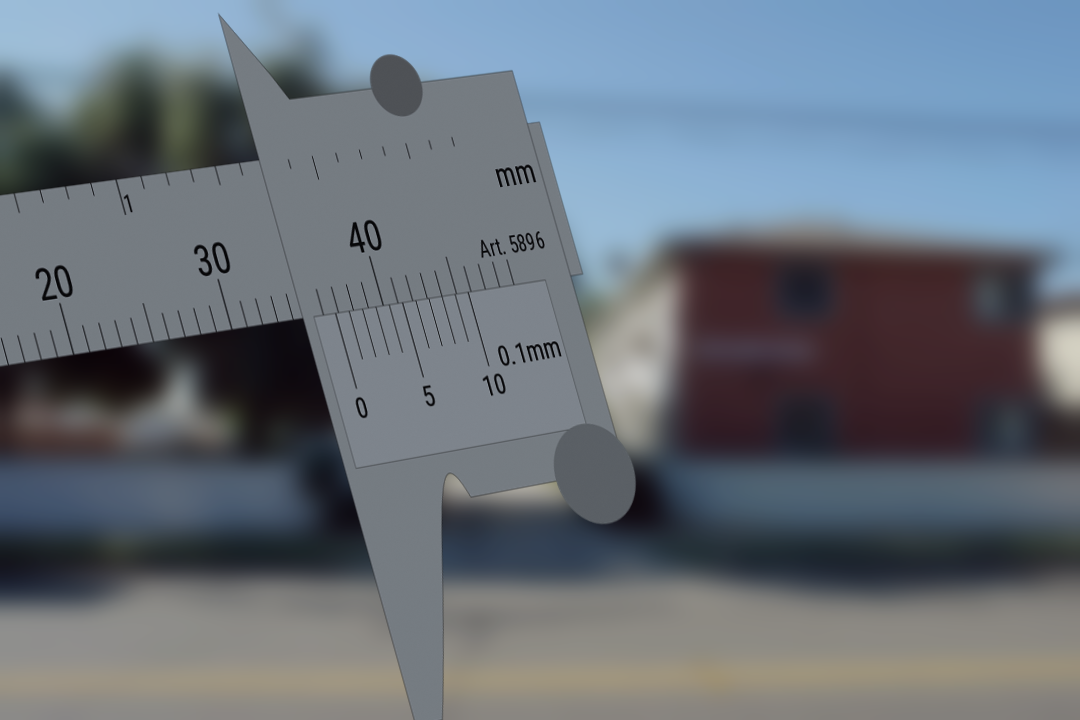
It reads 36.8; mm
